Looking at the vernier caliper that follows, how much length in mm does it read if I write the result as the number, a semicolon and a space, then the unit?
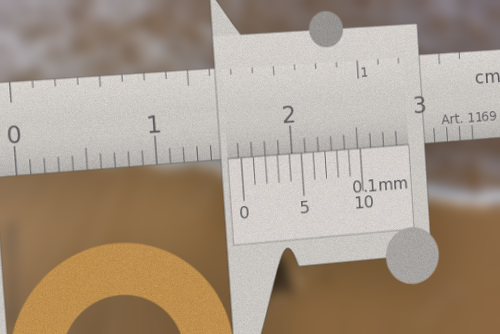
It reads 16.2; mm
